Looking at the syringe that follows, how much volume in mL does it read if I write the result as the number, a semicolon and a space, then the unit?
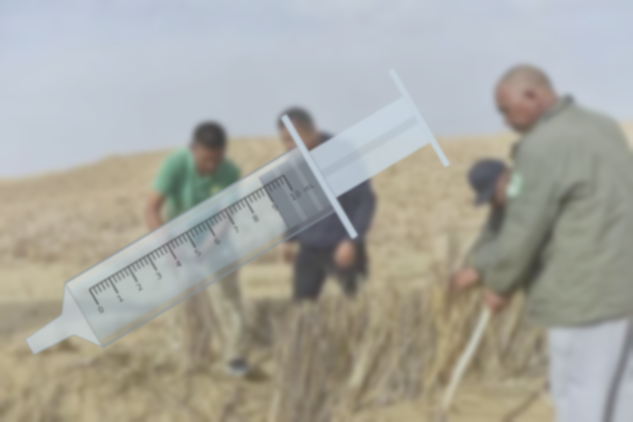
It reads 9; mL
